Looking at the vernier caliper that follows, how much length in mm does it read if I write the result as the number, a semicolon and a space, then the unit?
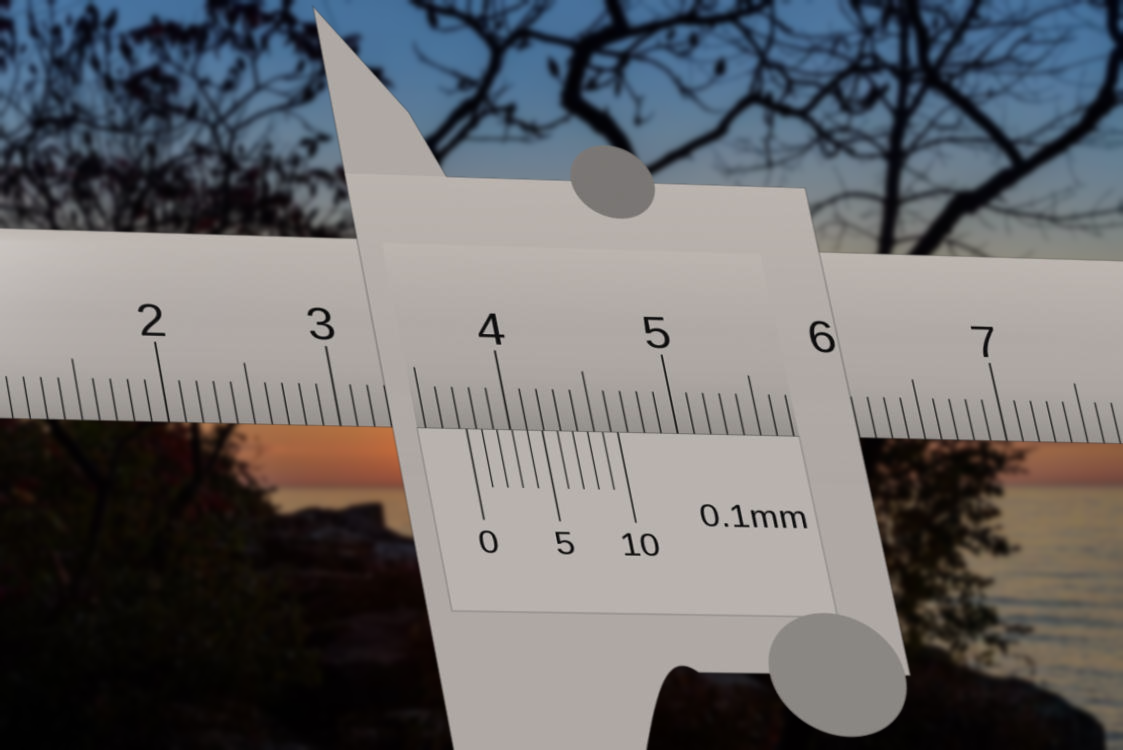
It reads 37.4; mm
